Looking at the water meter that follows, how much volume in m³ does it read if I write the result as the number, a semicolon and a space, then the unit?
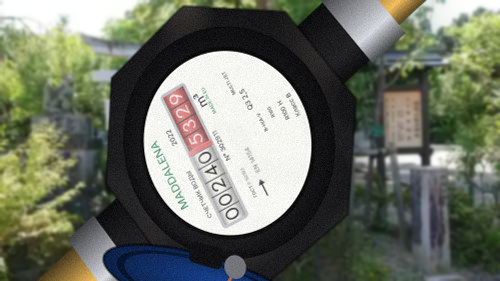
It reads 240.5329; m³
